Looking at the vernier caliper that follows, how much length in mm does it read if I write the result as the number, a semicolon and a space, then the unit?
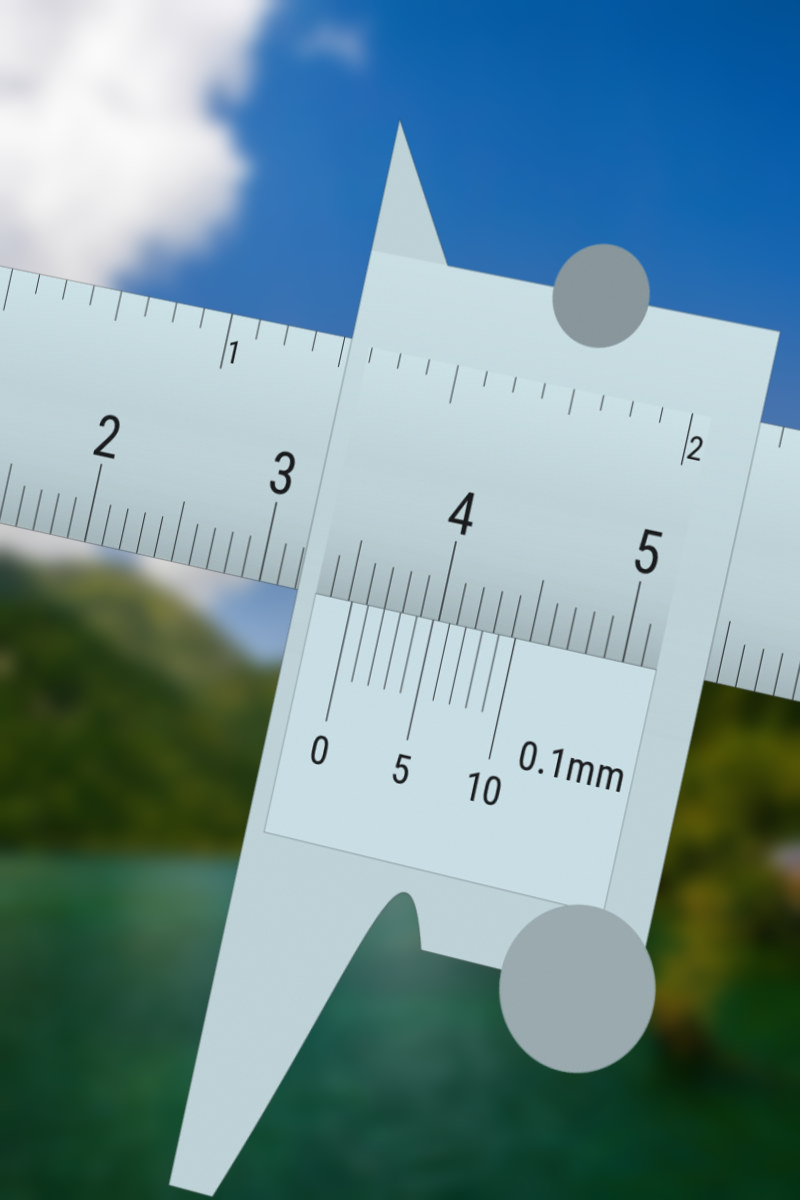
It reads 35.2; mm
